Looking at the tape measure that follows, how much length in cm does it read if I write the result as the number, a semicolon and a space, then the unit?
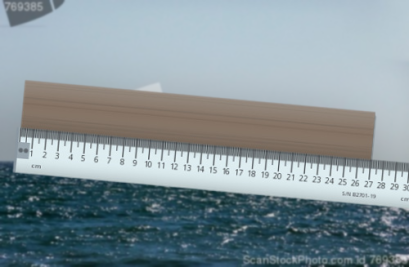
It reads 27; cm
